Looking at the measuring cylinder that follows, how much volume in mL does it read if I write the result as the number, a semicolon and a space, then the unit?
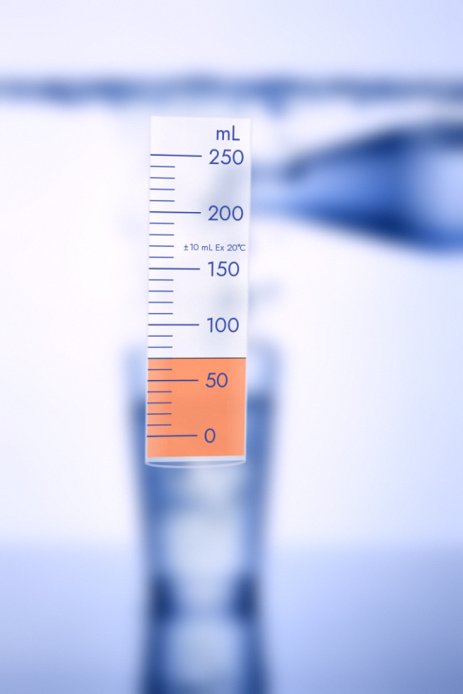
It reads 70; mL
